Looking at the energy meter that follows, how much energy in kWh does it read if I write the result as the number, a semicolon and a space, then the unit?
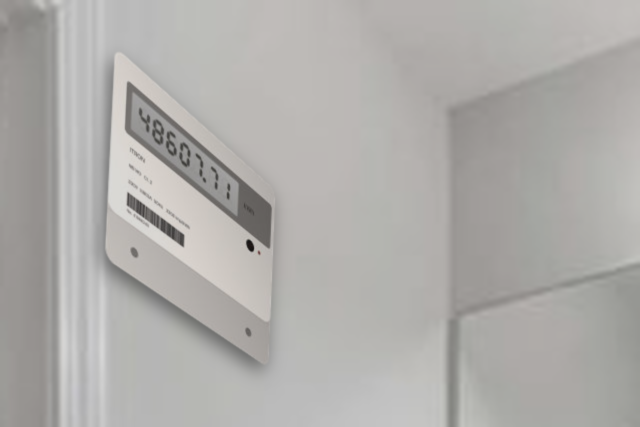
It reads 48607.71; kWh
